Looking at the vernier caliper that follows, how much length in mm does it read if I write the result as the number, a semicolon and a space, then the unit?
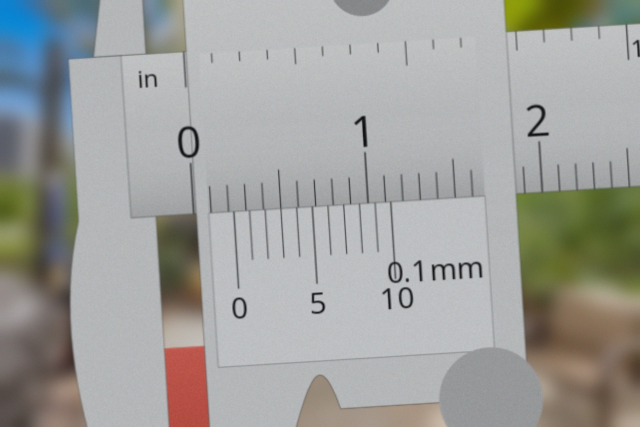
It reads 2.3; mm
